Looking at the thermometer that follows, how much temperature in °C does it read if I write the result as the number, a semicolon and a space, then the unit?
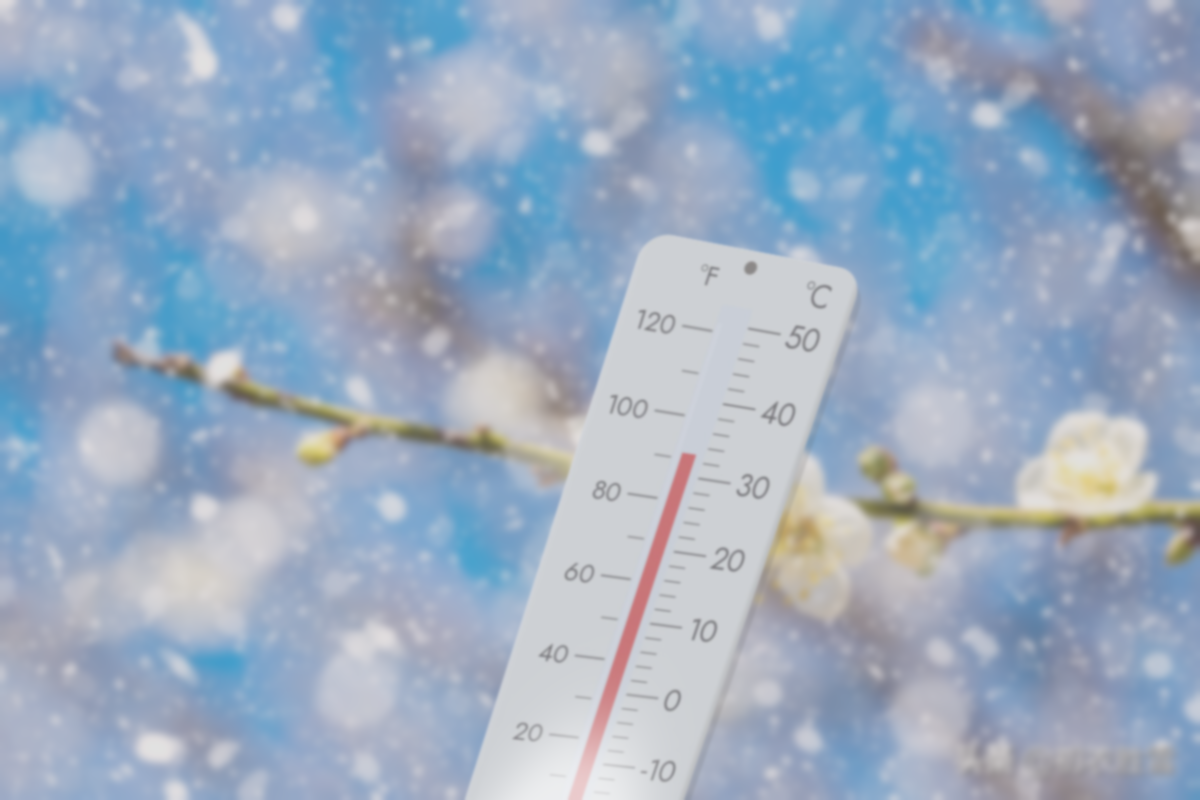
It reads 33; °C
